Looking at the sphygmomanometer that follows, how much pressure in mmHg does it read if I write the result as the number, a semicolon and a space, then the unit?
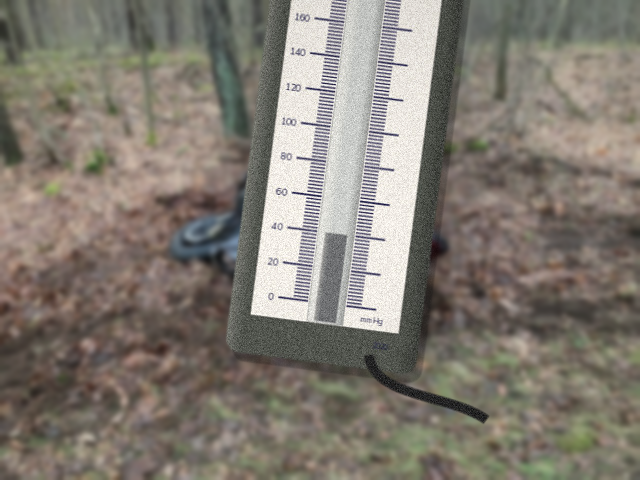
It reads 40; mmHg
